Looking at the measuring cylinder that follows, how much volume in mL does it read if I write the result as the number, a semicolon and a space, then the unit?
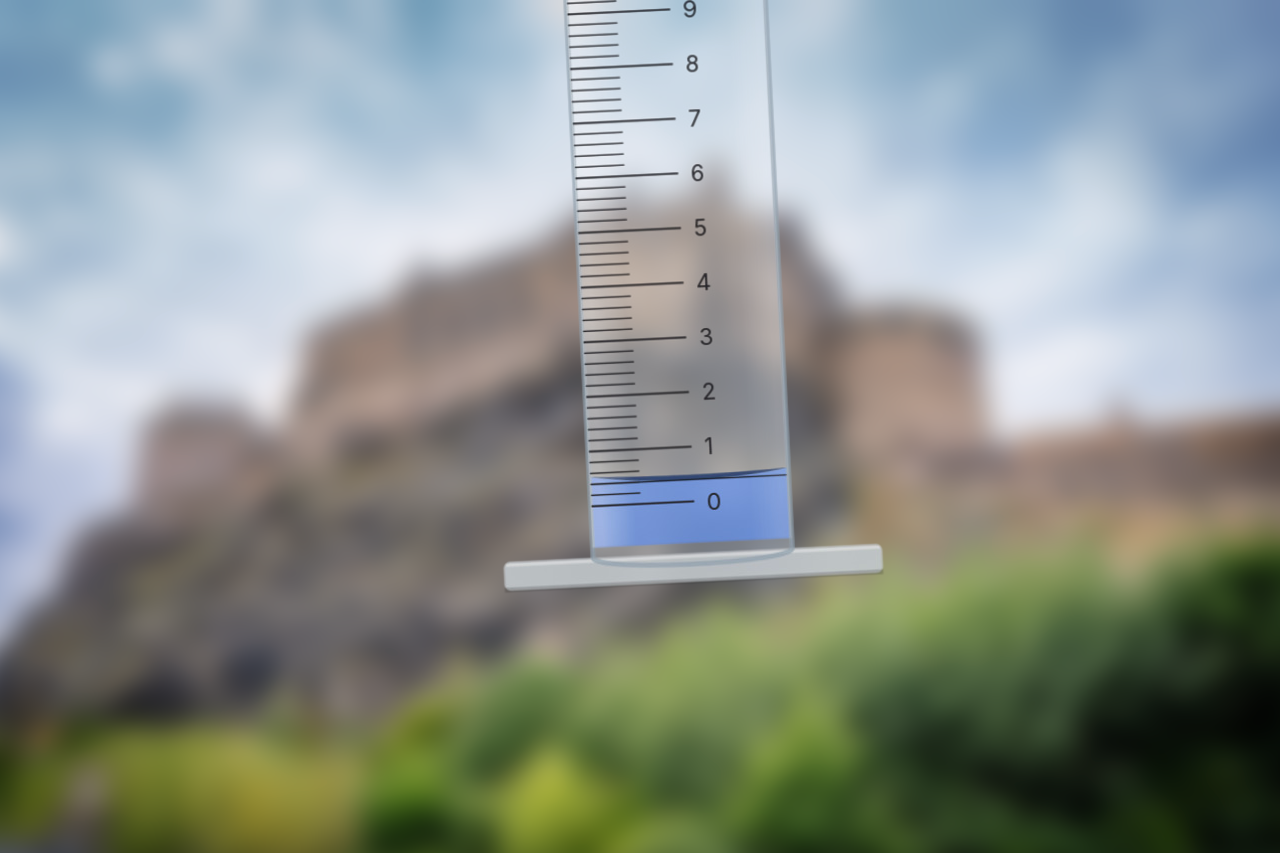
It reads 0.4; mL
